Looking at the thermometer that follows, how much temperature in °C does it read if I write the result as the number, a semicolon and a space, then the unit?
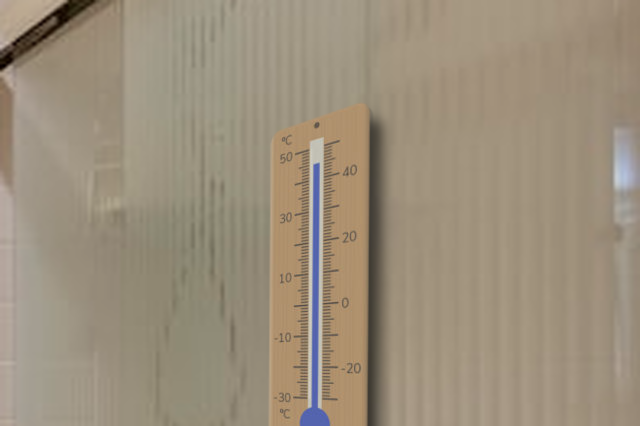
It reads 45; °C
